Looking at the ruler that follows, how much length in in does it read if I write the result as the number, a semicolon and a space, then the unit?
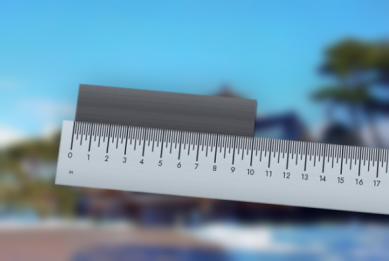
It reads 10; in
